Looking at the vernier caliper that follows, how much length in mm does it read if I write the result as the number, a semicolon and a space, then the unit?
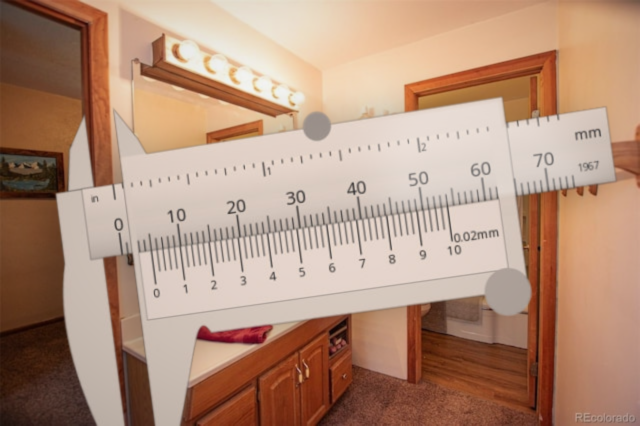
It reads 5.0; mm
